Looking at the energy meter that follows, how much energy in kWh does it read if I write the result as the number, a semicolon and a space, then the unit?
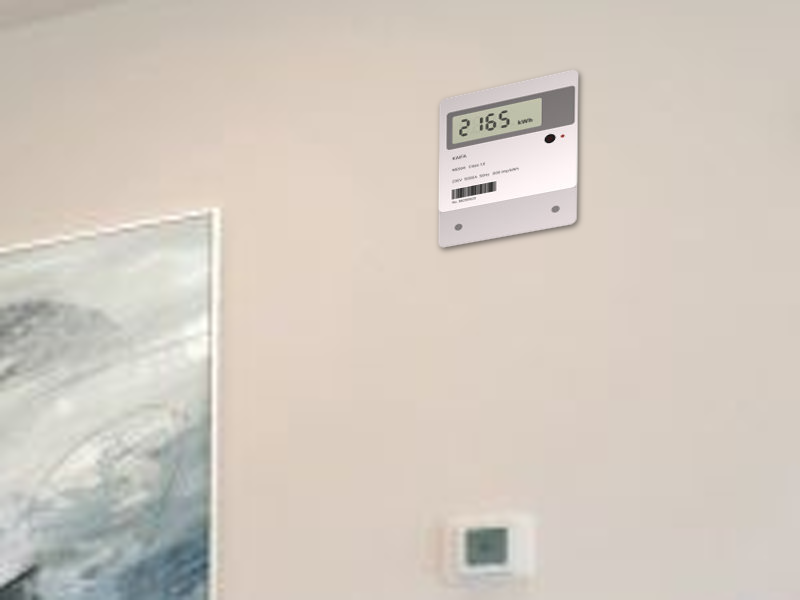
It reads 2165; kWh
